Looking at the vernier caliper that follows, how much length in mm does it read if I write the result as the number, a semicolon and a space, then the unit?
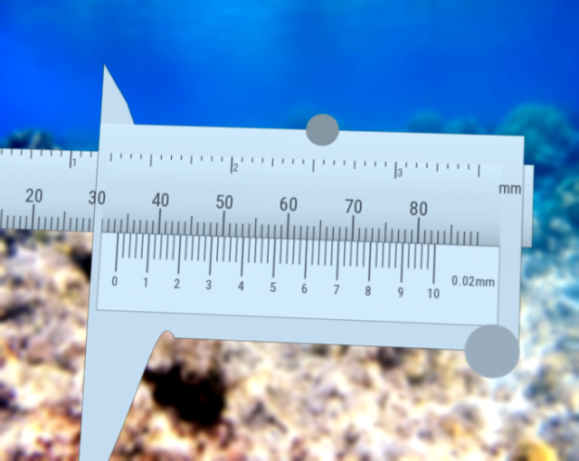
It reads 33.6; mm
